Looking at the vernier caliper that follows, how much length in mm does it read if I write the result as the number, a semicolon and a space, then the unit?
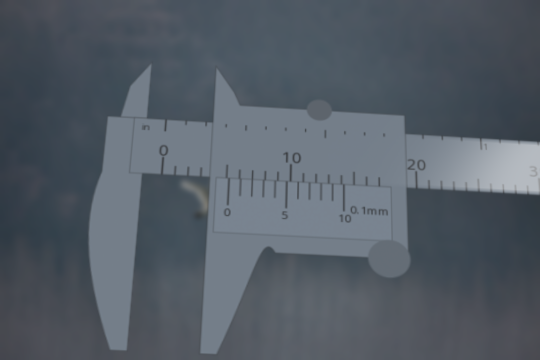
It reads 5.2; mm
